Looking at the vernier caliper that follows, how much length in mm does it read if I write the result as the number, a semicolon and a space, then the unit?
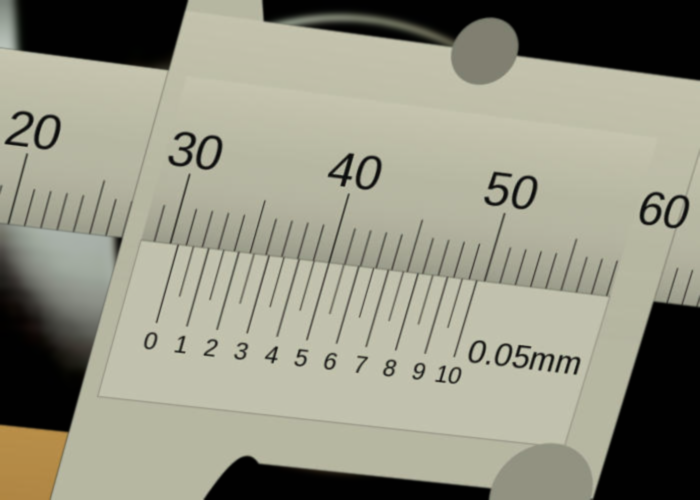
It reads 30.5; mm
